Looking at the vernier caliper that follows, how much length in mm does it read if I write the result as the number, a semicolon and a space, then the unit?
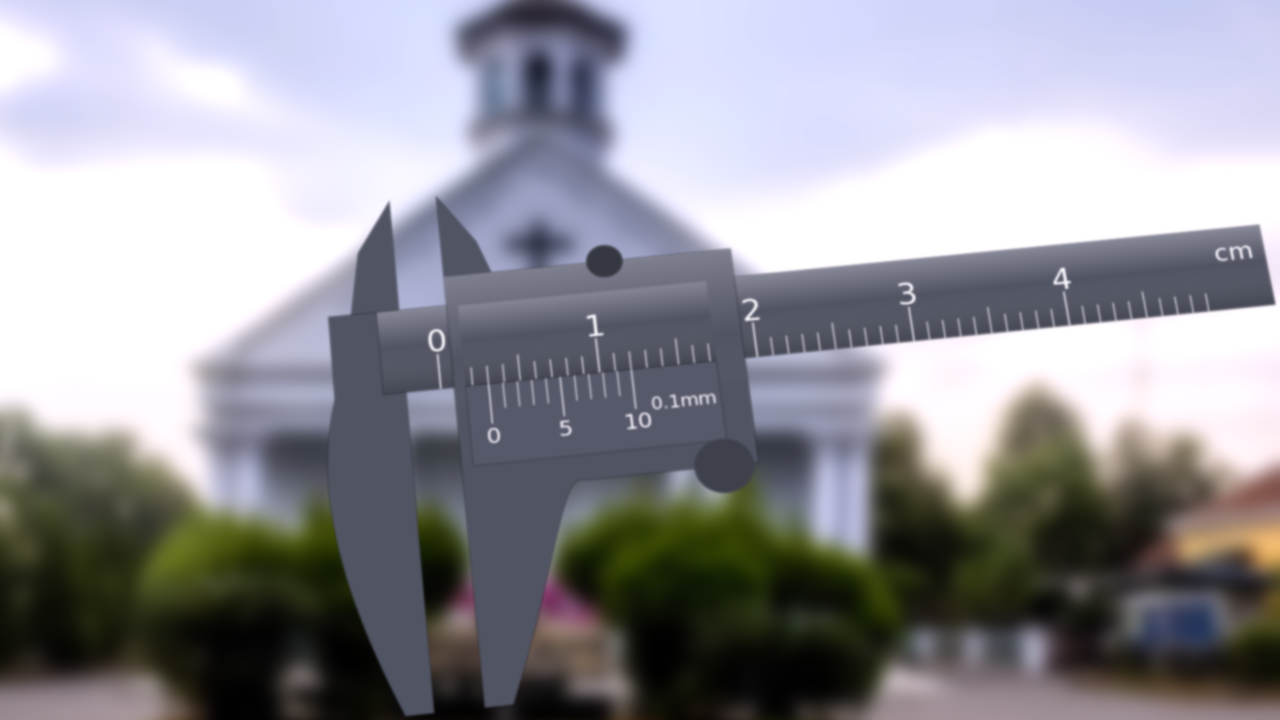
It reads 3.0; mm
